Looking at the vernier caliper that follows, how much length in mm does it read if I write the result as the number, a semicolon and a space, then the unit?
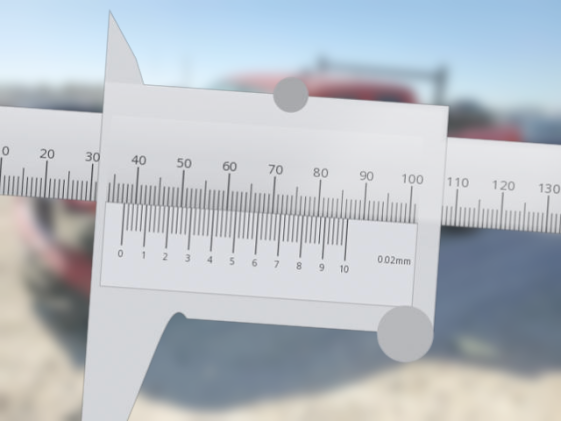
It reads 37.5; mm
